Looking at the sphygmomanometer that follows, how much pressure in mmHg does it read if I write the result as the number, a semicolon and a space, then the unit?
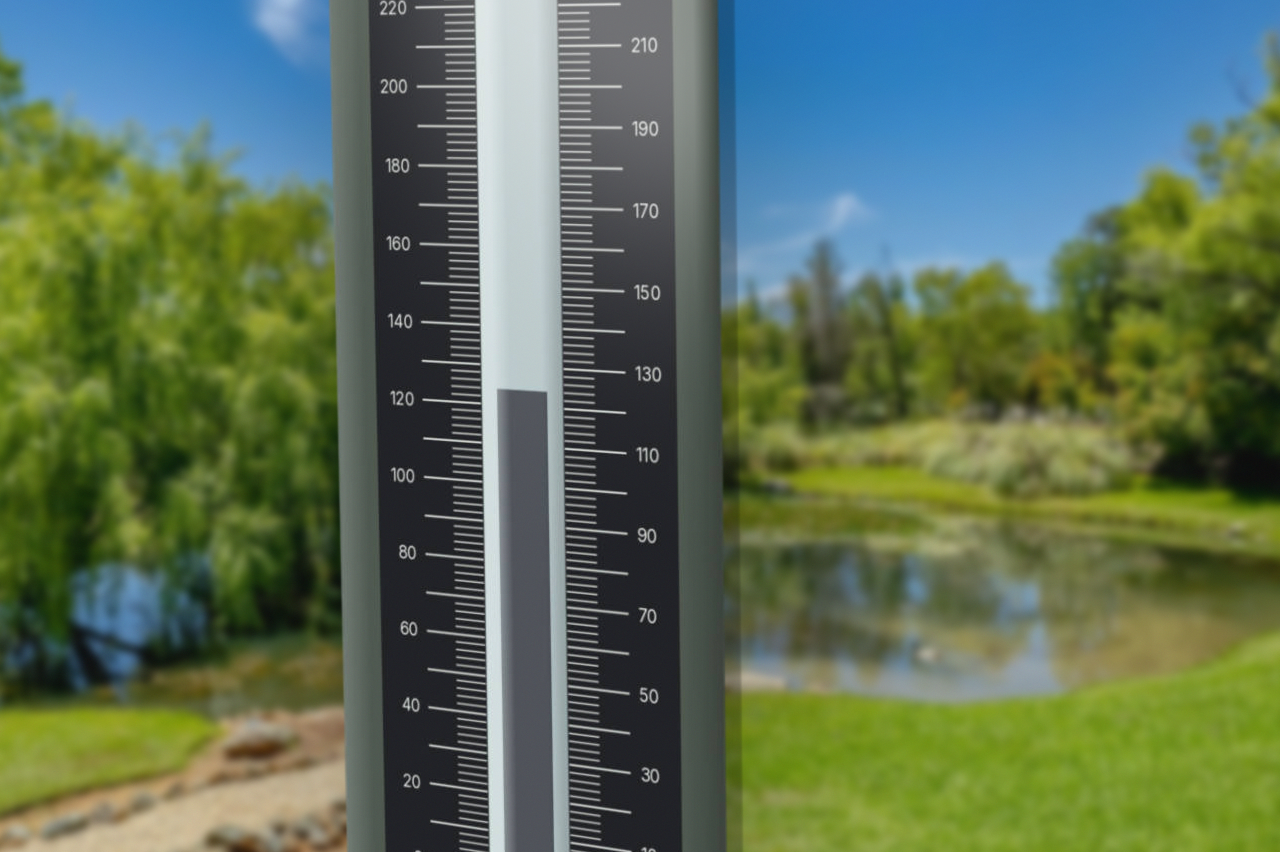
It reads 124; mmHg
